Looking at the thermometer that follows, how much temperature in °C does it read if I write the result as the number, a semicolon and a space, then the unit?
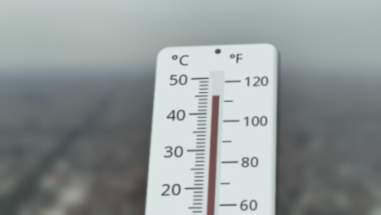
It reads 45; °C
